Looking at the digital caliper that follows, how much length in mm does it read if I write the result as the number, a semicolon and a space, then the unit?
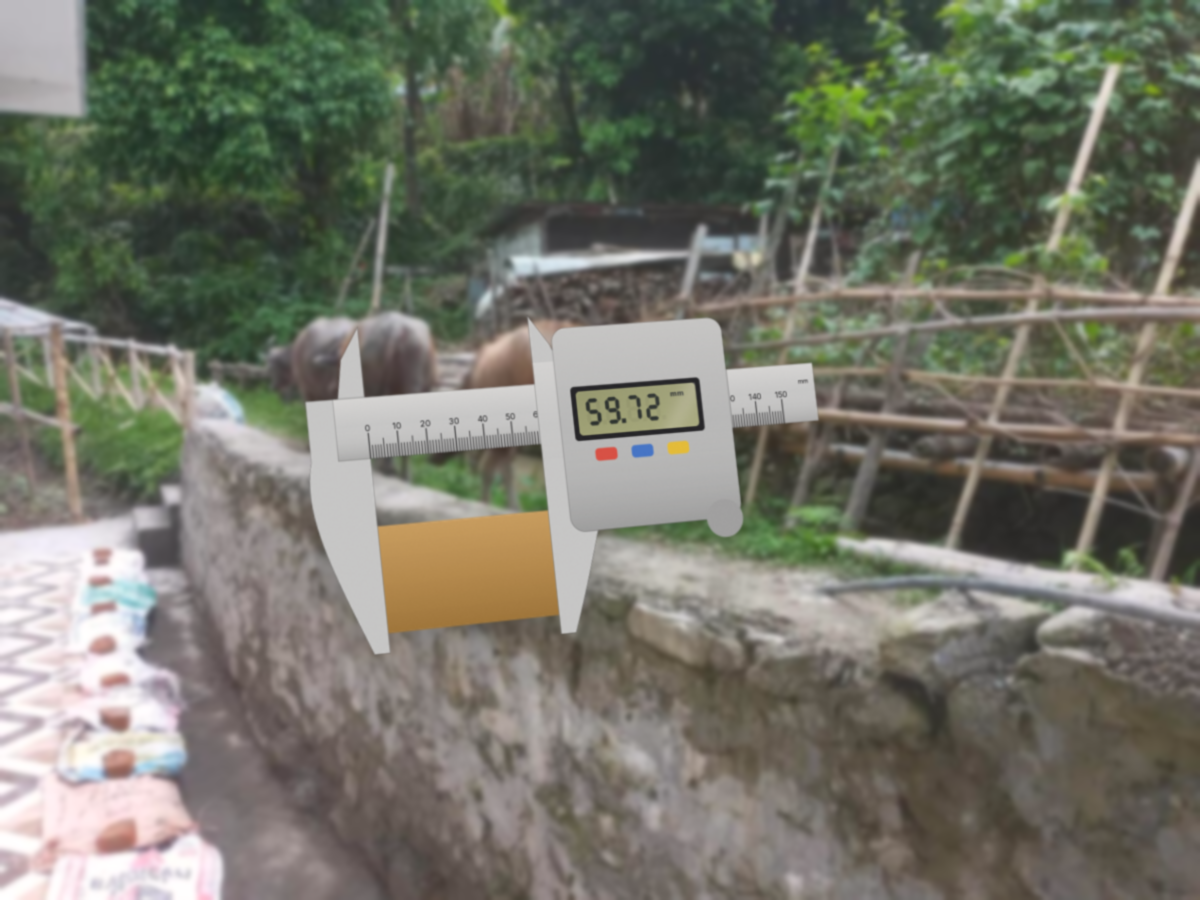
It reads 59.72; mm
